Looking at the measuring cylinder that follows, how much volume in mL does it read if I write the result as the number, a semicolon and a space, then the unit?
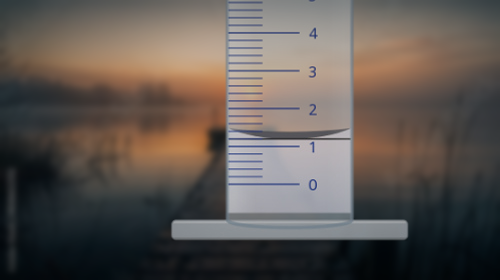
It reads 1.2; mL
